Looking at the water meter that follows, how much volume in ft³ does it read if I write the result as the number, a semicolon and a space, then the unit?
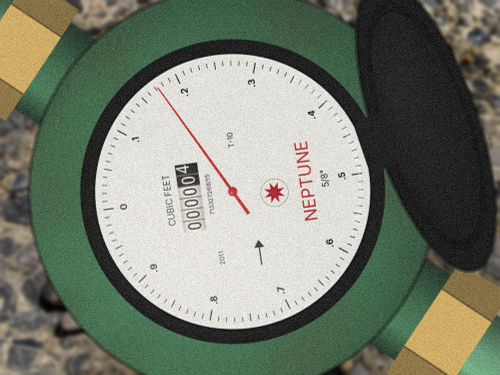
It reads 4.17; ft³
